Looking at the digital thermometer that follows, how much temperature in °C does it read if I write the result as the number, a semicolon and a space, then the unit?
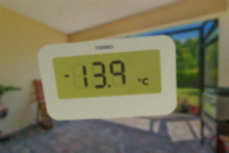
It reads -13.9; °C
